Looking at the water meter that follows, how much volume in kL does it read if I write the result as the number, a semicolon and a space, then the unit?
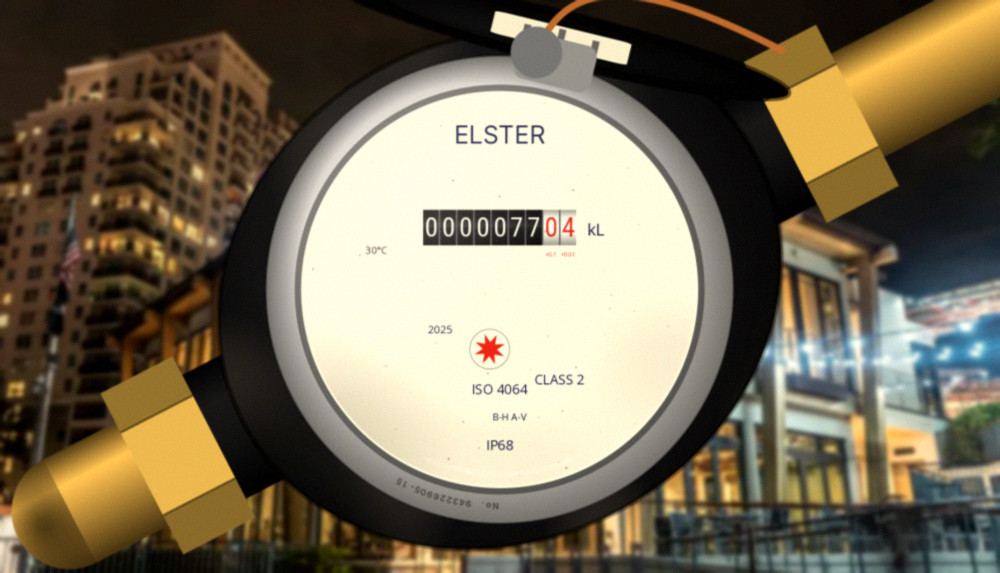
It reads 77.04; kL
